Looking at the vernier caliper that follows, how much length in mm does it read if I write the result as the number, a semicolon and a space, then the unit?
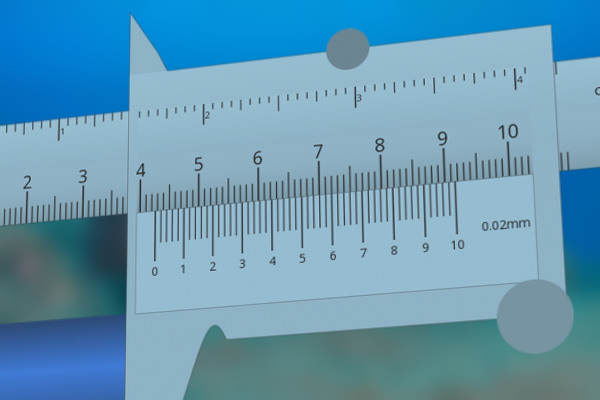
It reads 42.6; mm
